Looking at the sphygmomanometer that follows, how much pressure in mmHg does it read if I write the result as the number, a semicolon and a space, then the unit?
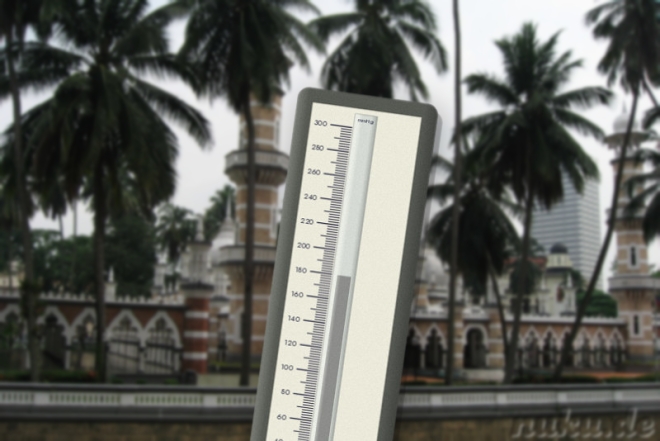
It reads 180; mmHg
